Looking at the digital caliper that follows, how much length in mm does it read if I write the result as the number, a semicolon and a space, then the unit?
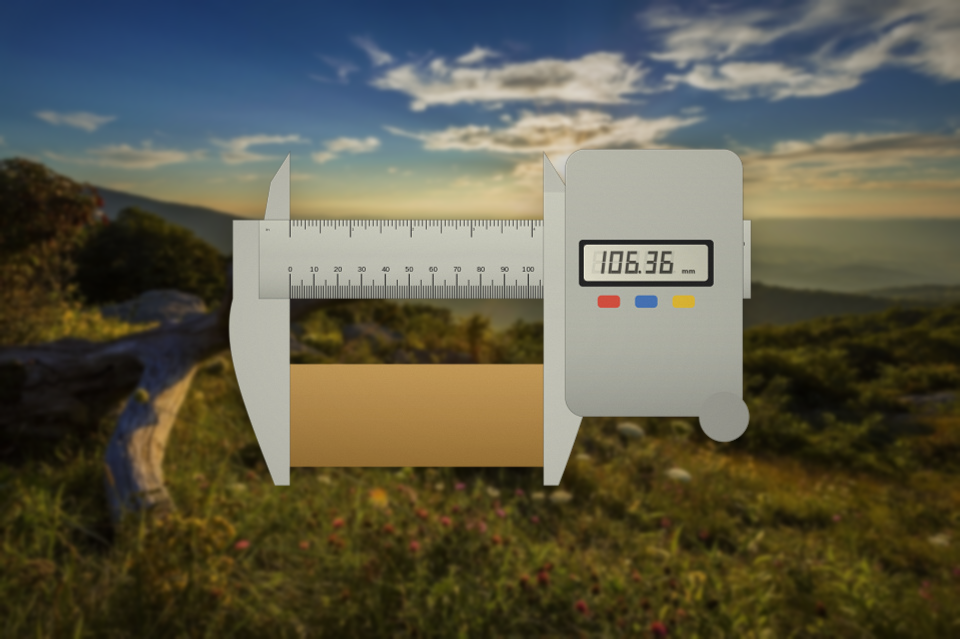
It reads 106.36; mm
